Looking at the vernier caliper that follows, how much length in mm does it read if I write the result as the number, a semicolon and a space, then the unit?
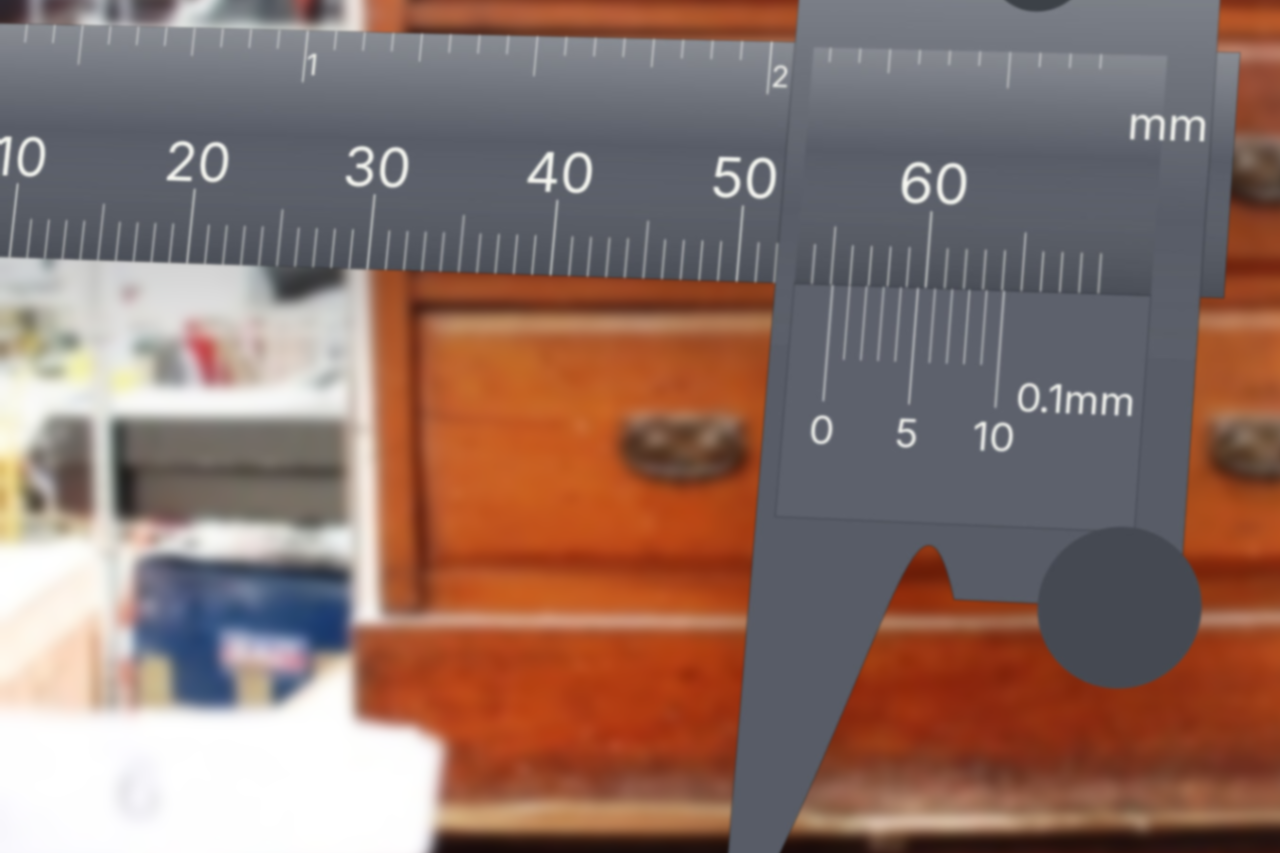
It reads 55.1; mm
